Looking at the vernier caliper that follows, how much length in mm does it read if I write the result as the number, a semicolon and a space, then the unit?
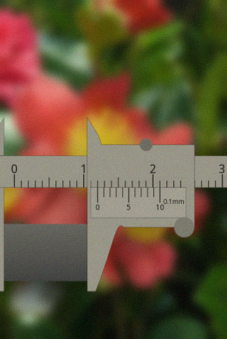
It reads 12.0; mm
